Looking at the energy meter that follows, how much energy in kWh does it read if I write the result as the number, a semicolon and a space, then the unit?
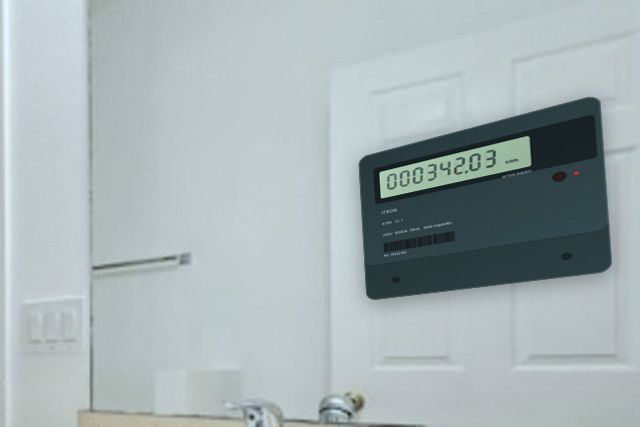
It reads 342.03; kWh
